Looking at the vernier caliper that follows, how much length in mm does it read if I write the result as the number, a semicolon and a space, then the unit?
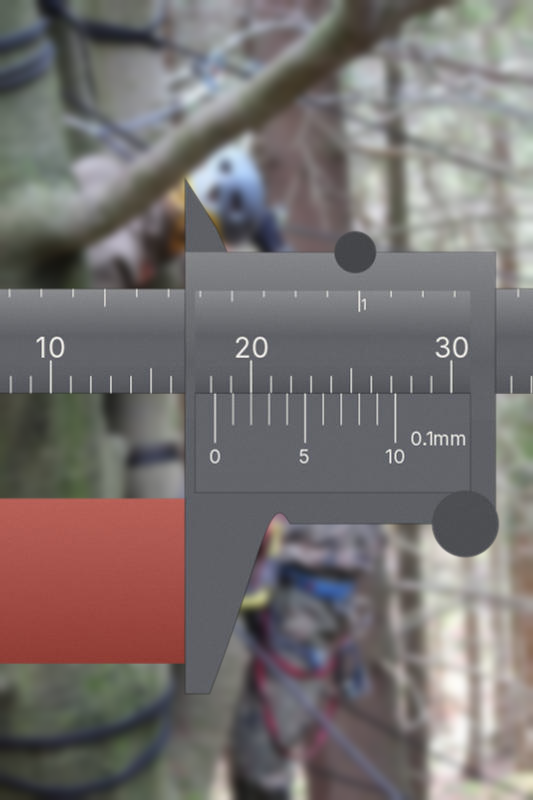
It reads 18.2; mm
